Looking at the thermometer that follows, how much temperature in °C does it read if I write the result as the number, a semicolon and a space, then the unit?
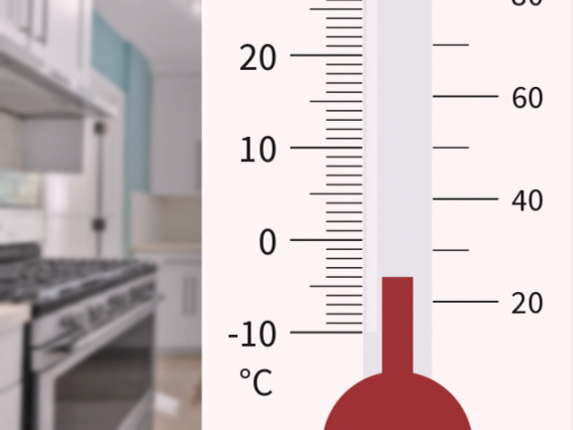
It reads -4; °C
